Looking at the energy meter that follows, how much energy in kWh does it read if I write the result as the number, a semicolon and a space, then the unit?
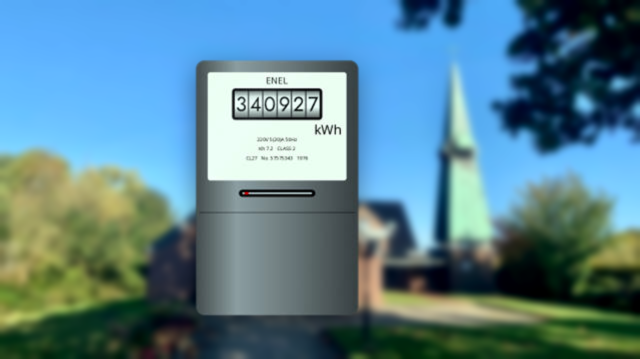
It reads 340927; kWh
